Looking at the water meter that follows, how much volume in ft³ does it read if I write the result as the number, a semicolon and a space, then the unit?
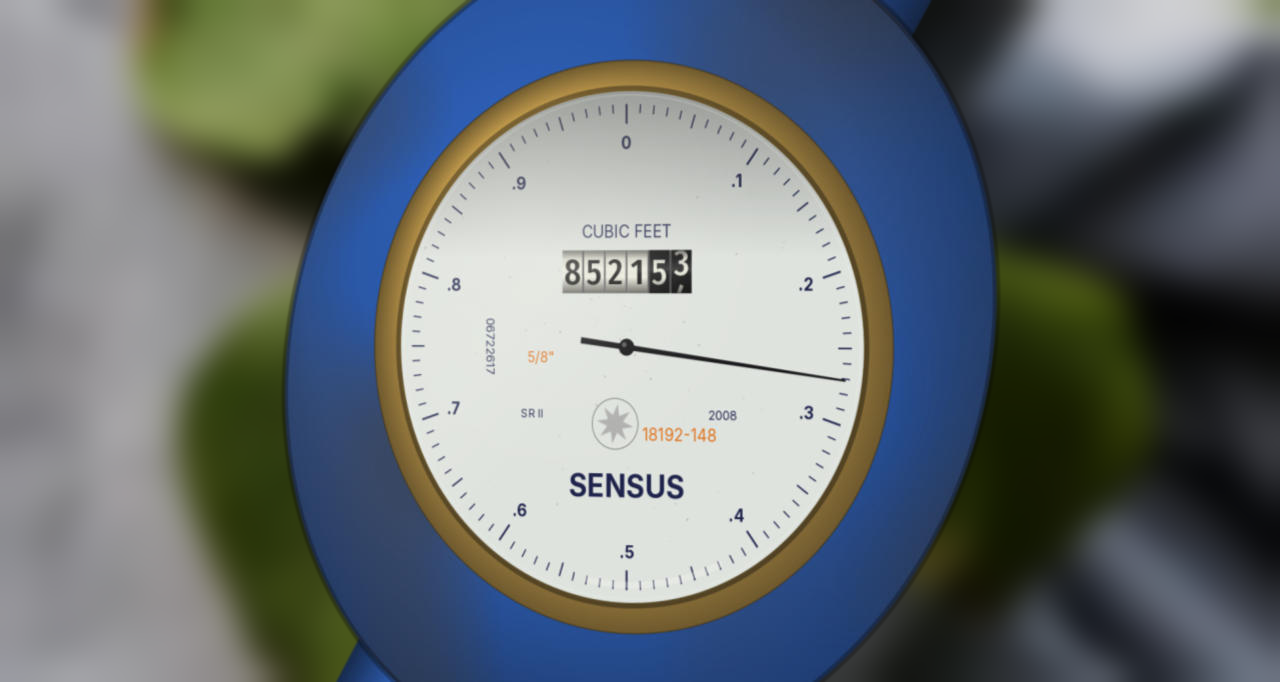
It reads 852153.27; ft³
